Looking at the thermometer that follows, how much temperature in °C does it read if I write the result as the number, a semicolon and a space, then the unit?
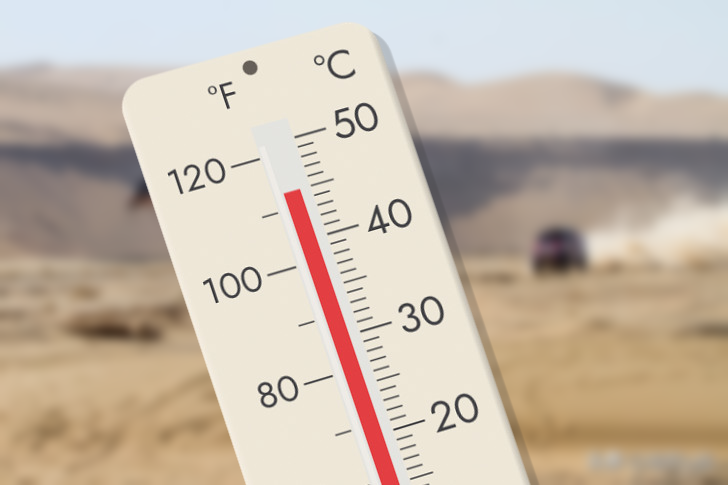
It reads 45; °C
